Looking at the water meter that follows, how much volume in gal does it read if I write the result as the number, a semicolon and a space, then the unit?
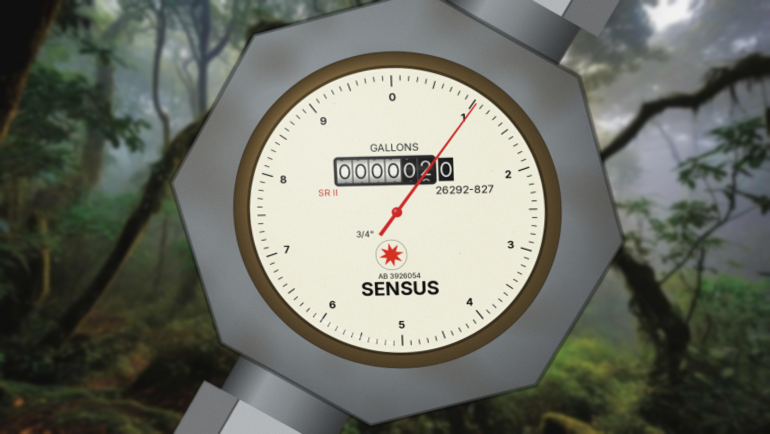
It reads 21.0; gal
